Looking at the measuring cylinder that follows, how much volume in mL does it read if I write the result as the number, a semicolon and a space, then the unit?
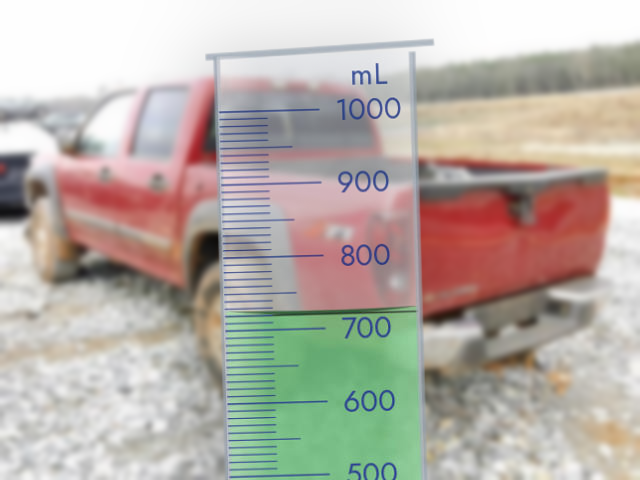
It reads 720; mL
